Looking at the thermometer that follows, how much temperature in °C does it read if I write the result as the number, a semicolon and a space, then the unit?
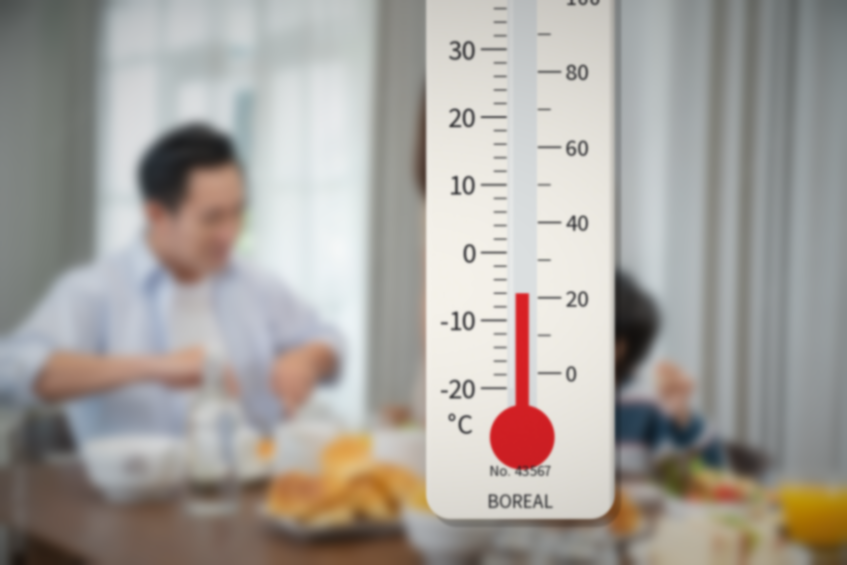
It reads -6; °C
